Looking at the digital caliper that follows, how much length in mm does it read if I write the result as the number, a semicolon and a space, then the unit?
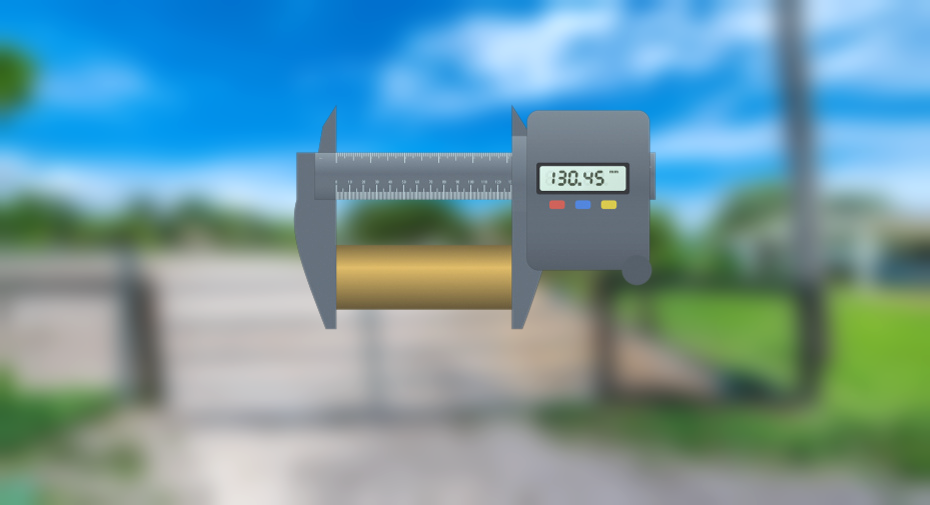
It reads 130.45; mm
